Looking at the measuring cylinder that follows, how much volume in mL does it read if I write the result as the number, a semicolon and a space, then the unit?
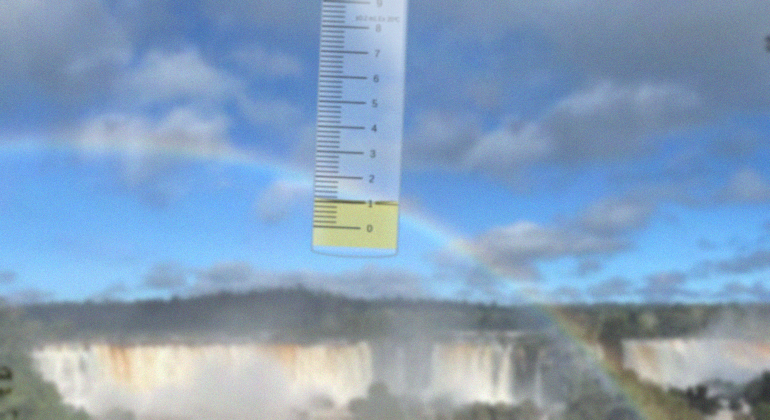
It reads 1; mL
